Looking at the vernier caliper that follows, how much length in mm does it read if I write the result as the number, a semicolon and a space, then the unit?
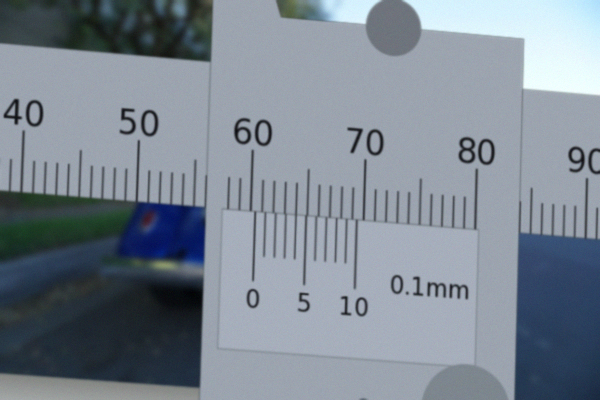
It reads 60.4; mm
